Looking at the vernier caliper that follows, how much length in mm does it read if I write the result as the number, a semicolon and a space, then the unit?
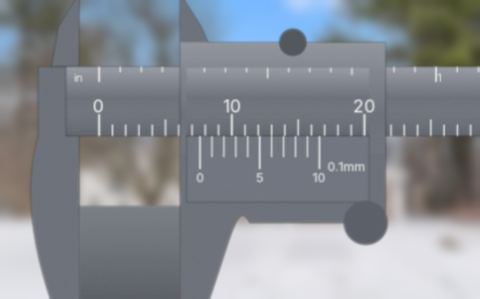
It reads 7.6; mm
